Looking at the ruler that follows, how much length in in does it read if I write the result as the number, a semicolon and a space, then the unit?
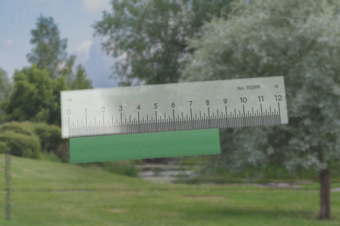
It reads 8.5; in
